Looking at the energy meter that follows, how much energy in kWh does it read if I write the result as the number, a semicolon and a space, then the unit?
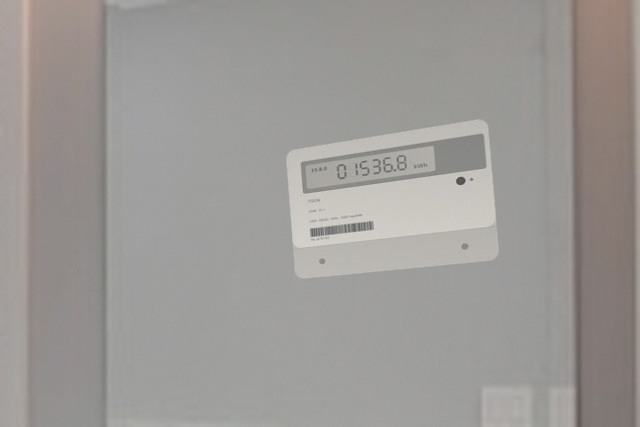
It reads 1536.8; kWh
